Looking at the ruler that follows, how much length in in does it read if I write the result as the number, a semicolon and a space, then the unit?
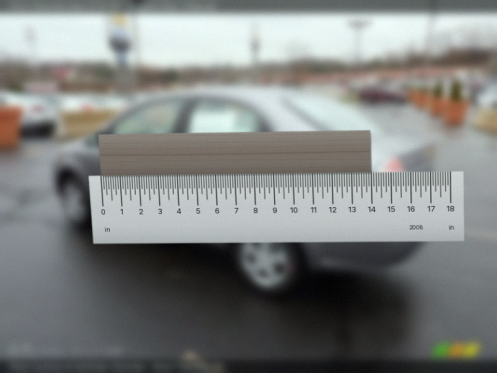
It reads 14; in
